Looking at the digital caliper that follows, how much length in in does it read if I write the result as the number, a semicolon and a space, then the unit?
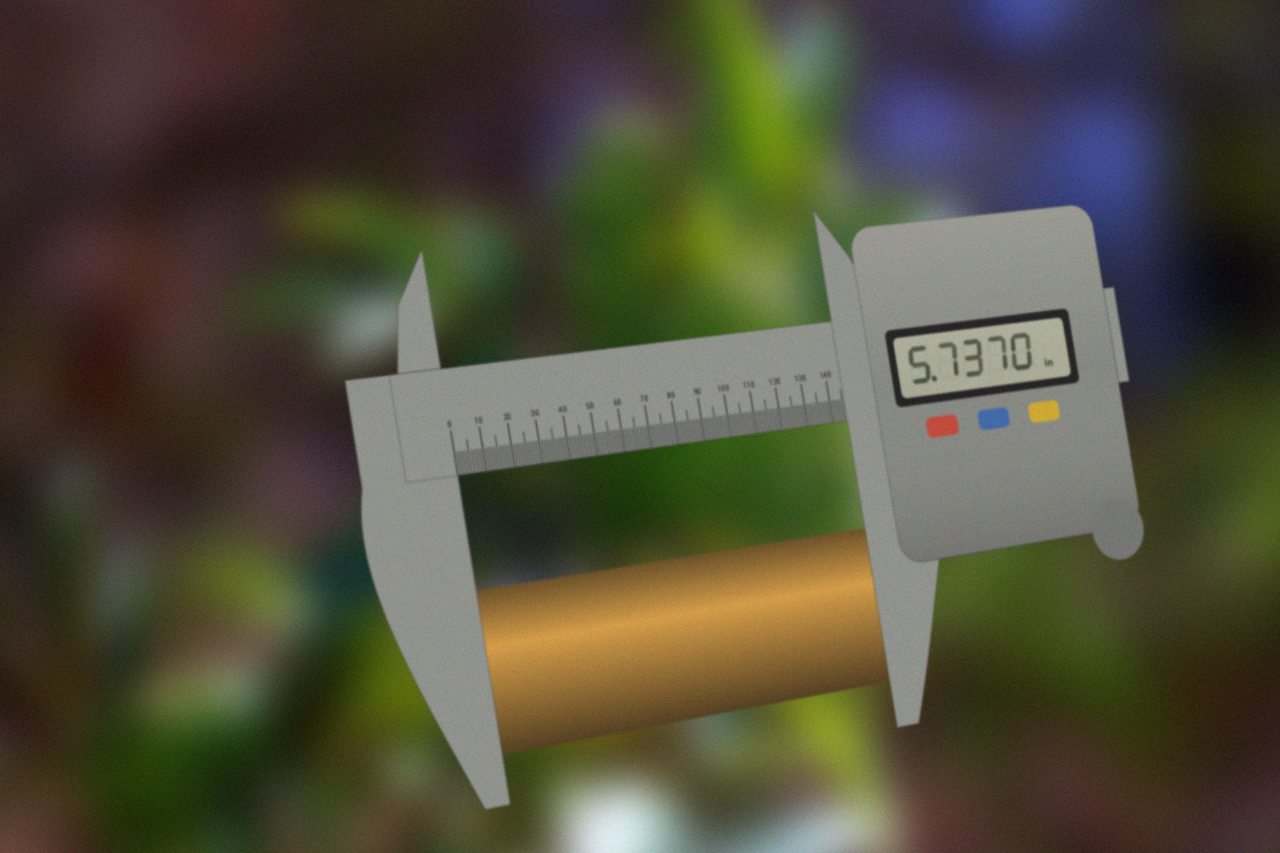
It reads 5.7370; in
